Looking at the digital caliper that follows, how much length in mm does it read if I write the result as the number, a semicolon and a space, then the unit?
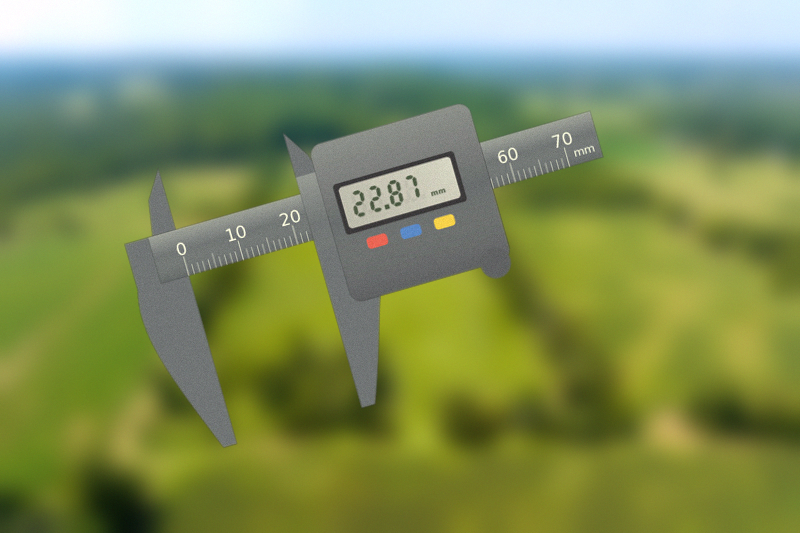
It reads 22.87; mm
